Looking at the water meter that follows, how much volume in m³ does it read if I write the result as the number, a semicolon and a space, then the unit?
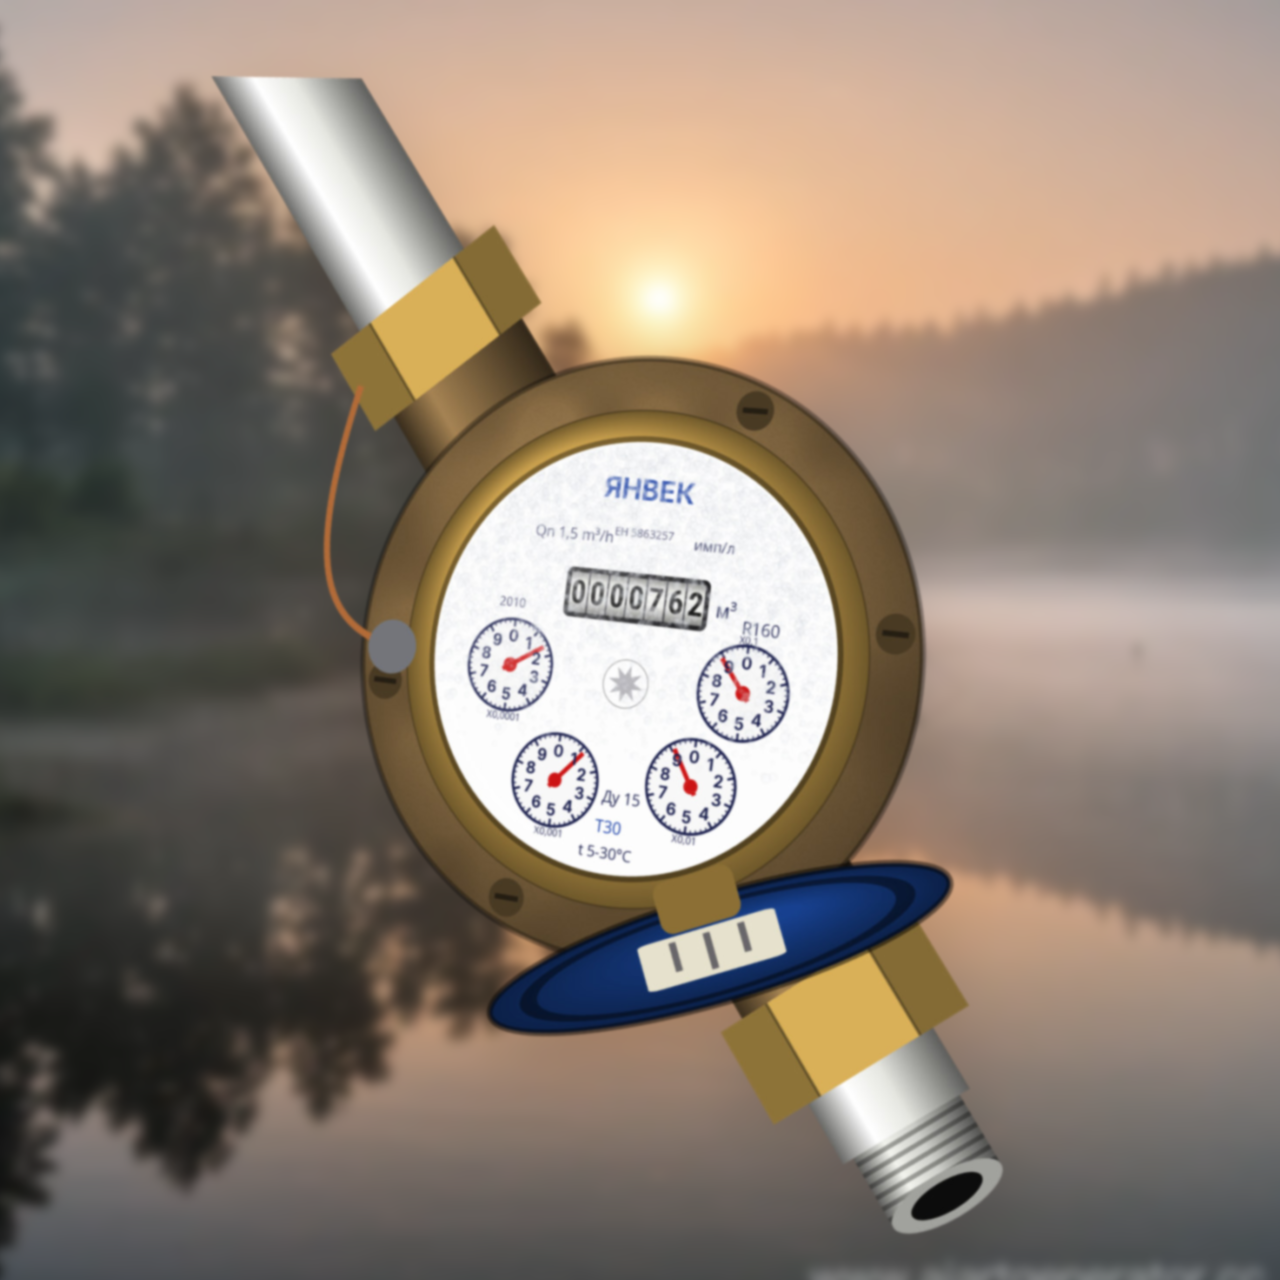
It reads 762.8911; m³
